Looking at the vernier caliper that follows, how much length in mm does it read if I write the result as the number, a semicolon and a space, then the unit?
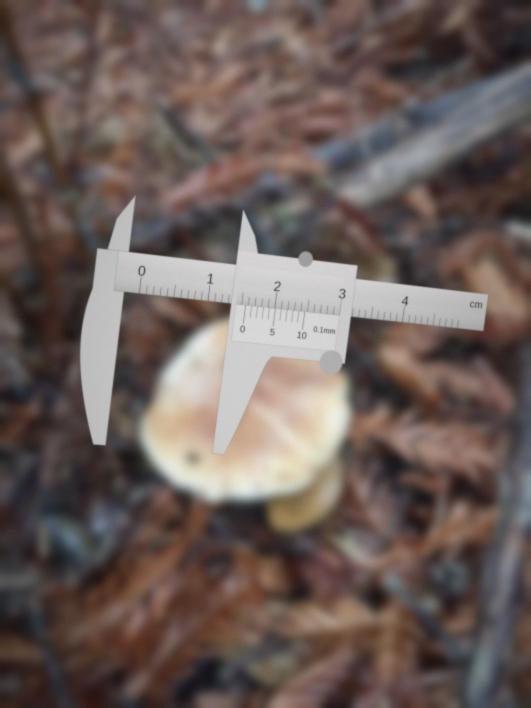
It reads 15.6; mm
